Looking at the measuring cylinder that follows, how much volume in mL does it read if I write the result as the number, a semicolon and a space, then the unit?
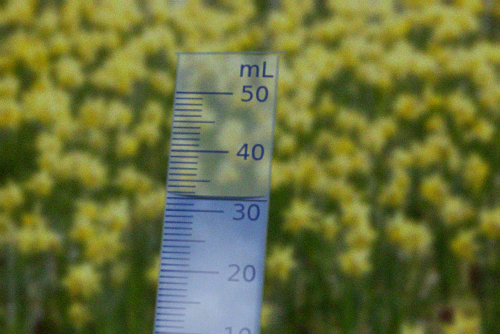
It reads 32; mL
